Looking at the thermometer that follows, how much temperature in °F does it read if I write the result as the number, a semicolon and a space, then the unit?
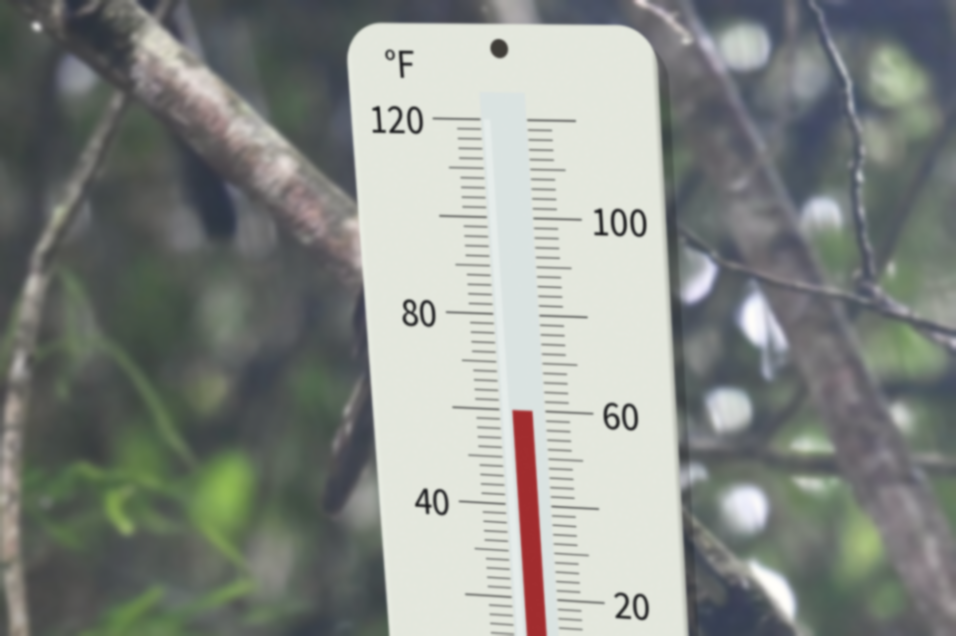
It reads 60; °F
